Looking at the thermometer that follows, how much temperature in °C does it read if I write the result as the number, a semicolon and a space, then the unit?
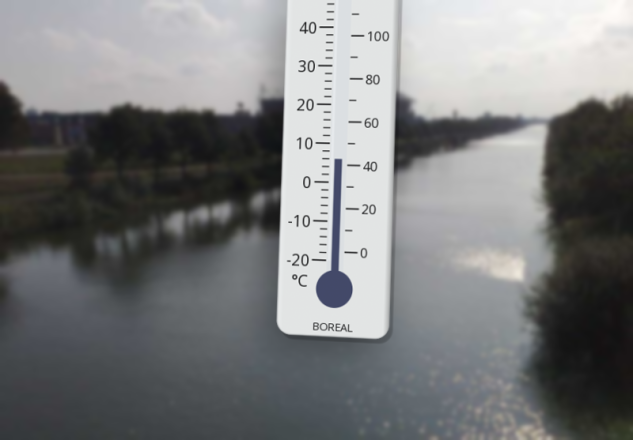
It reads 6; °C
